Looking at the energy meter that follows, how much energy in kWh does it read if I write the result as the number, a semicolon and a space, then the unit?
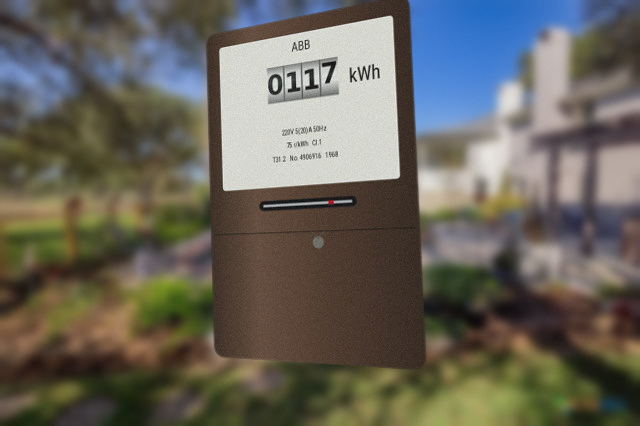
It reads 117; kWh
